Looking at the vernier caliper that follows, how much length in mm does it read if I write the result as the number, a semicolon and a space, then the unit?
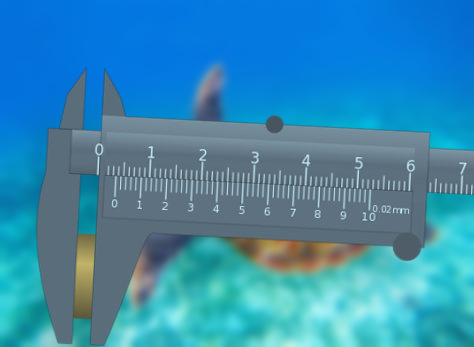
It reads 3.5; mm
